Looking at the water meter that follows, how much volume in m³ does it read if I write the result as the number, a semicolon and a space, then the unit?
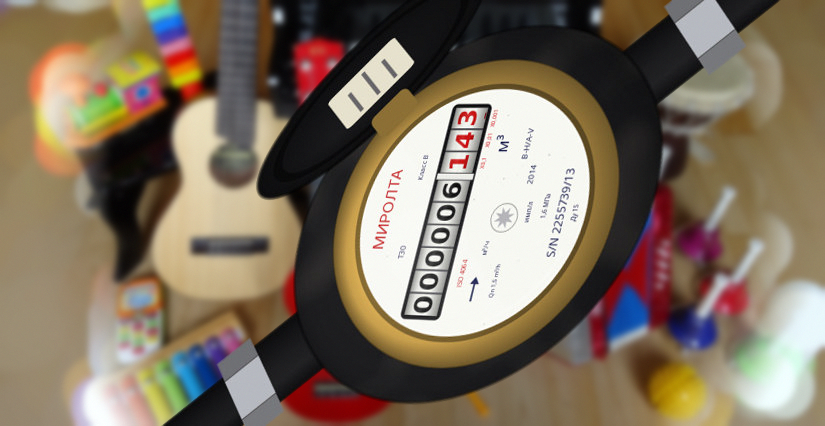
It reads 6.143; m³
